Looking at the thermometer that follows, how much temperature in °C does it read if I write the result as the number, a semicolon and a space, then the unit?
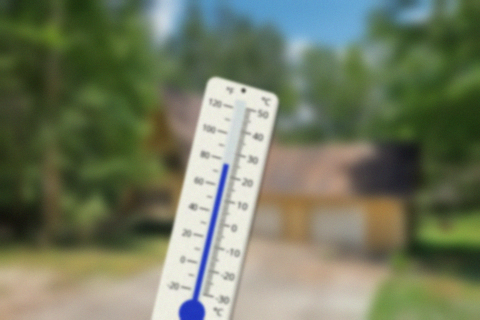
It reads 25; °C
